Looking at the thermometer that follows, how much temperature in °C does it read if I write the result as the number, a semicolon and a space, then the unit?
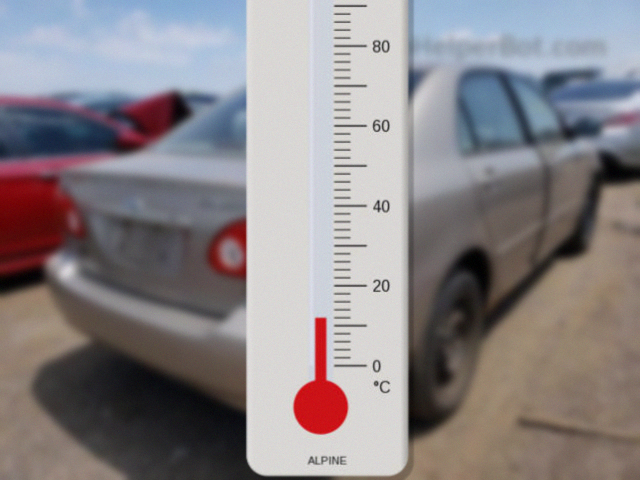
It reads 12; °C
